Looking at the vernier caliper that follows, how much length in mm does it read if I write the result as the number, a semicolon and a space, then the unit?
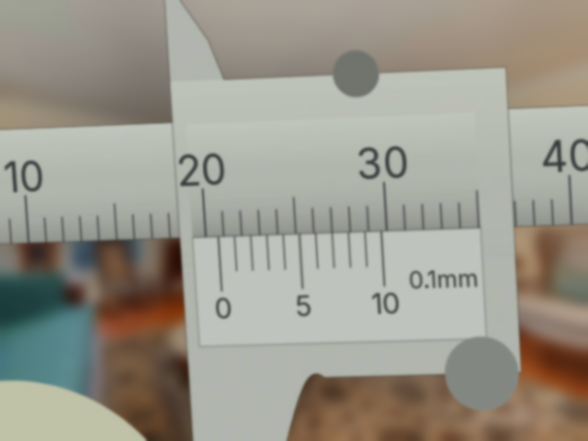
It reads 20.7; mm
